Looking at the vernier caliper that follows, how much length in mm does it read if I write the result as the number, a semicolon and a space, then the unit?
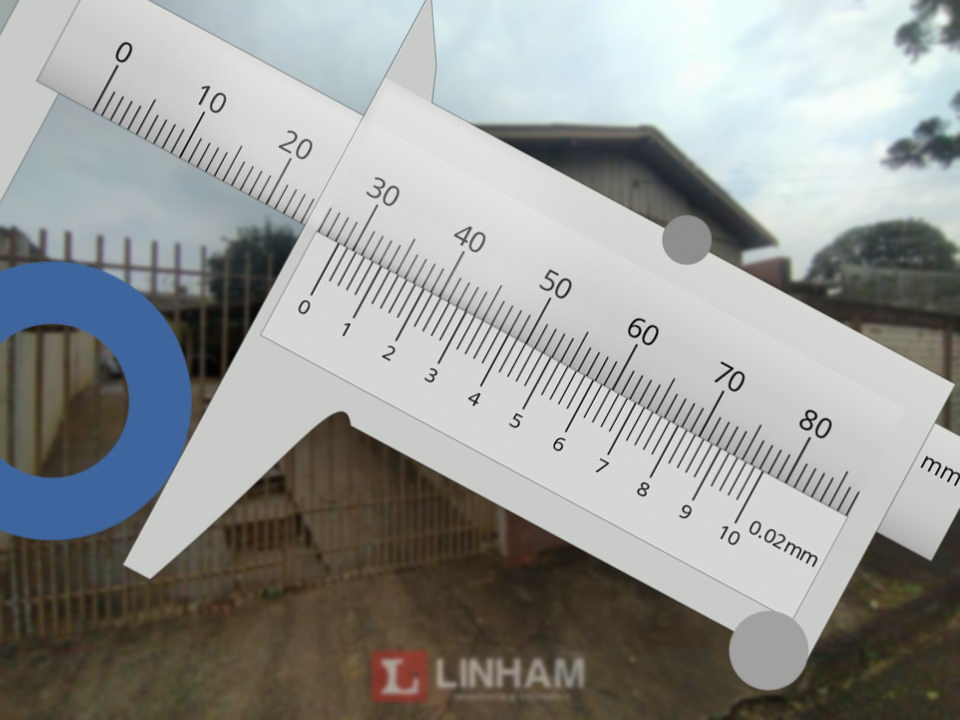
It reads 28.4; mm
